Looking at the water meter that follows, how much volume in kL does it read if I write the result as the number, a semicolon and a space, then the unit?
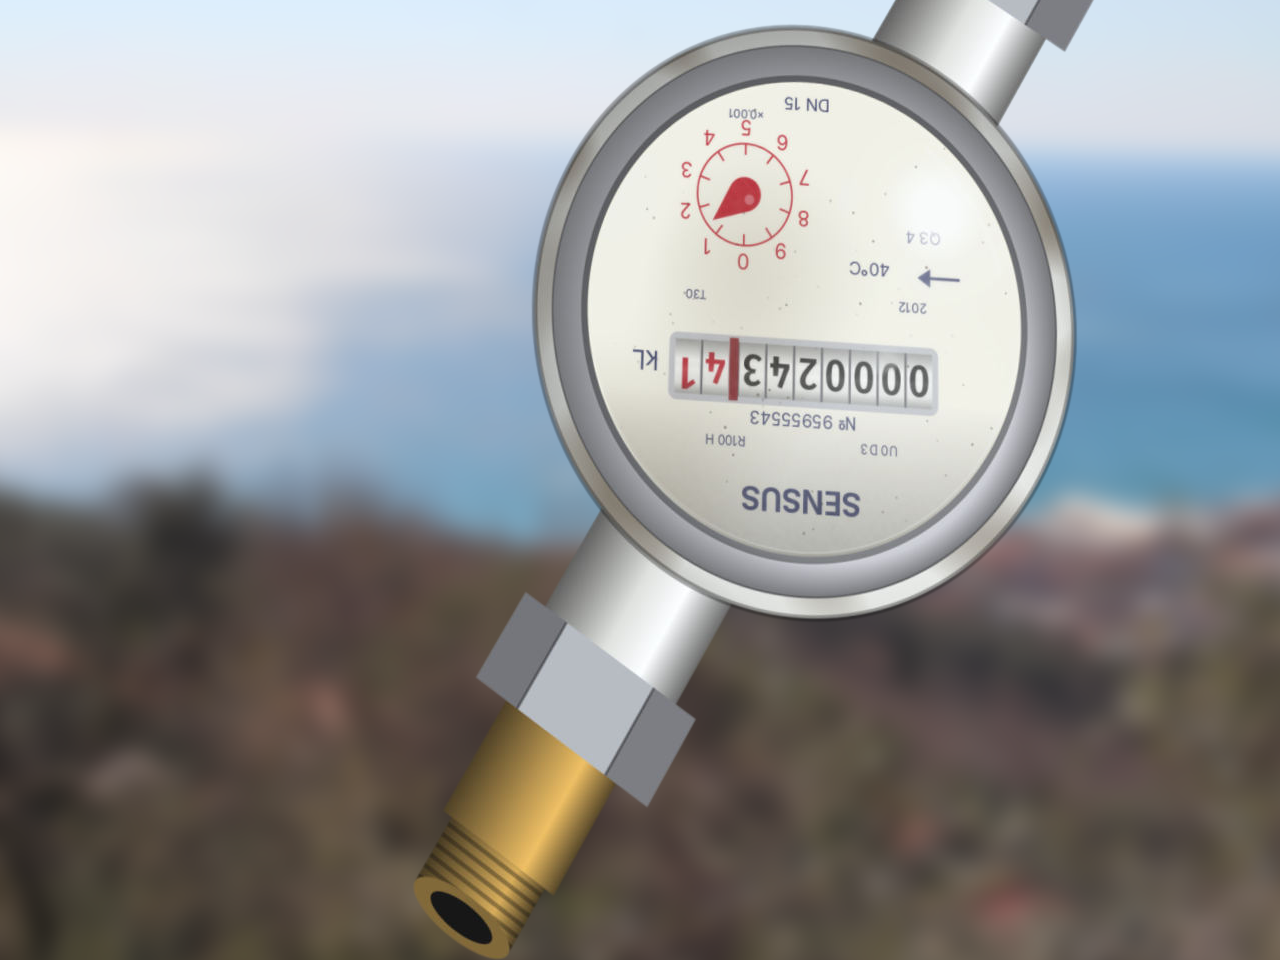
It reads 243.411; kL
